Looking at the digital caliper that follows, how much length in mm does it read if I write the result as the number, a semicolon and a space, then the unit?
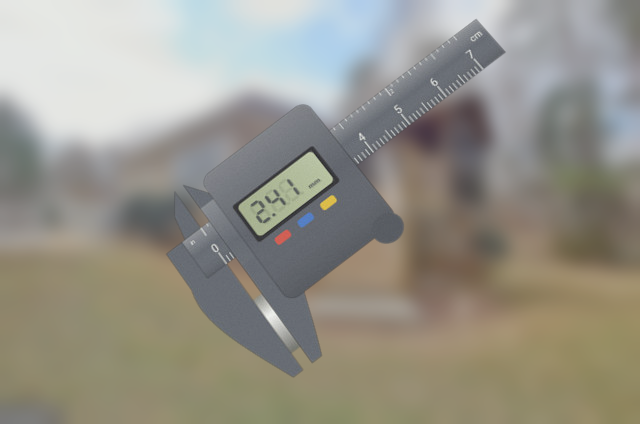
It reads 2.41; mm
